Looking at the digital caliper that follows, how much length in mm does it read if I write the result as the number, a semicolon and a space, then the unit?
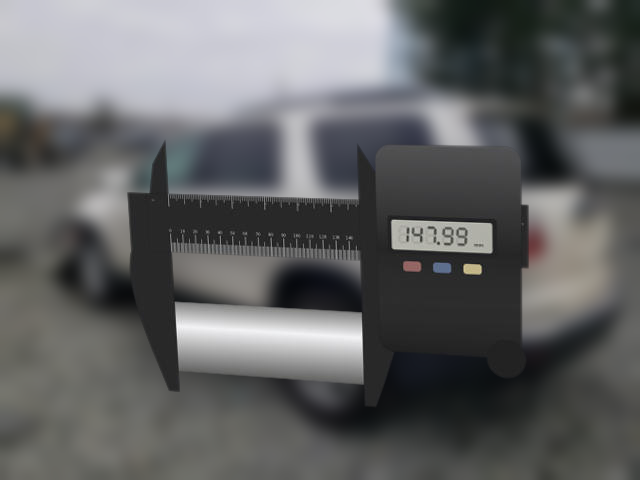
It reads 147.99; mm
